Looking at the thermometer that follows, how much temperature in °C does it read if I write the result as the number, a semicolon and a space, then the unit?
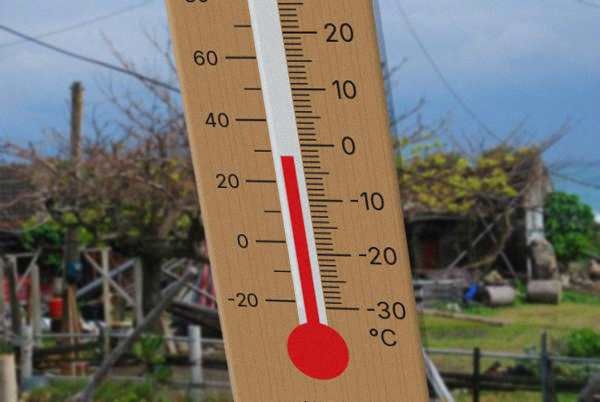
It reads -2; °C
